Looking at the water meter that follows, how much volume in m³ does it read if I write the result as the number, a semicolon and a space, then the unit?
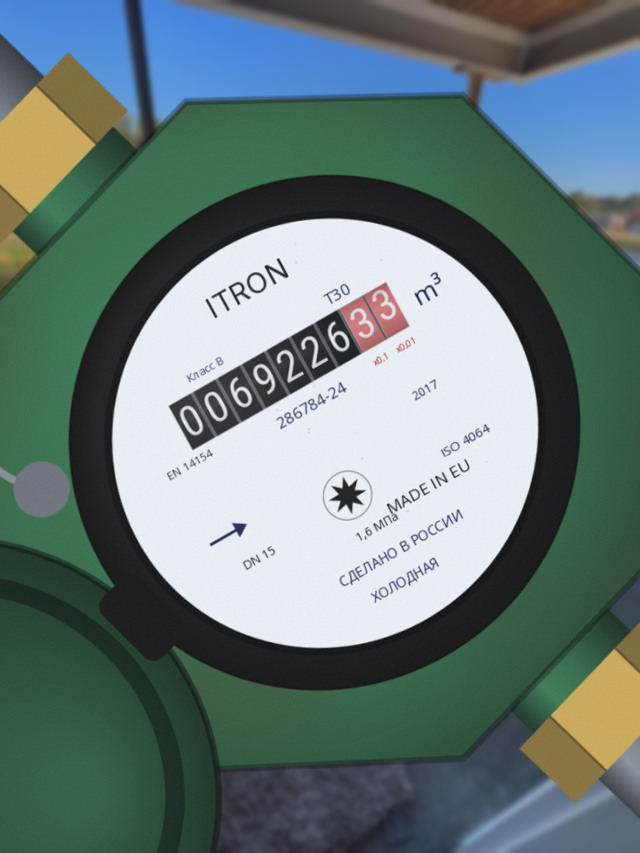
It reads 69226.33; m³
